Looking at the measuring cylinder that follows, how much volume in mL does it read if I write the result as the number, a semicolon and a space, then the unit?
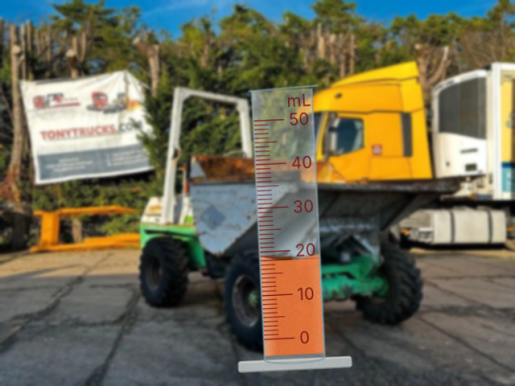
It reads 18; mL
